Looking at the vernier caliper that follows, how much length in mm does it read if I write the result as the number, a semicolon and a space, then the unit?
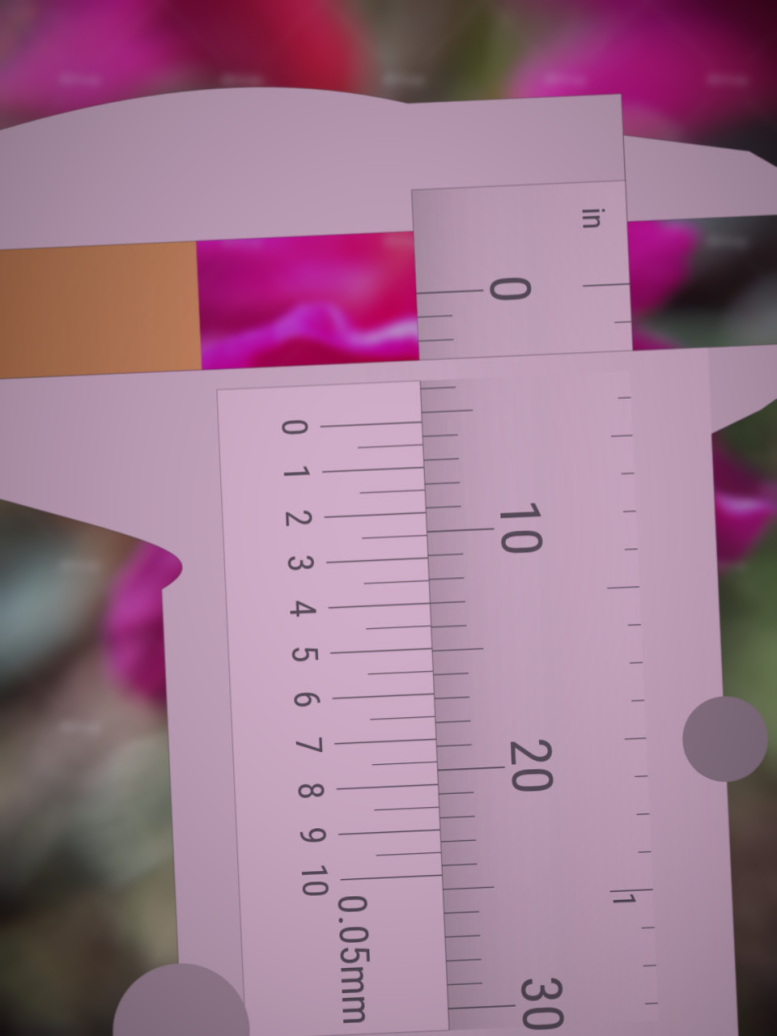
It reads 5.40; mm
